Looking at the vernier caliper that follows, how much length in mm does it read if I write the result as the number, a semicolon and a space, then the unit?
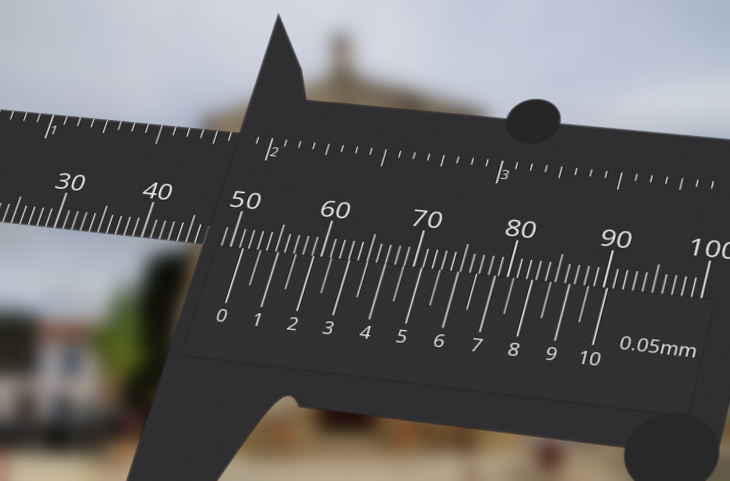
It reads 51.4; mm
